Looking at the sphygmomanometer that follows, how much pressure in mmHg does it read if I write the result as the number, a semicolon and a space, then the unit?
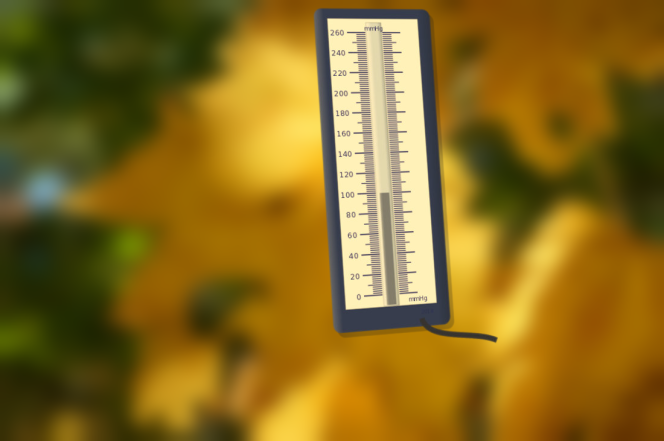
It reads 100; mmHg
